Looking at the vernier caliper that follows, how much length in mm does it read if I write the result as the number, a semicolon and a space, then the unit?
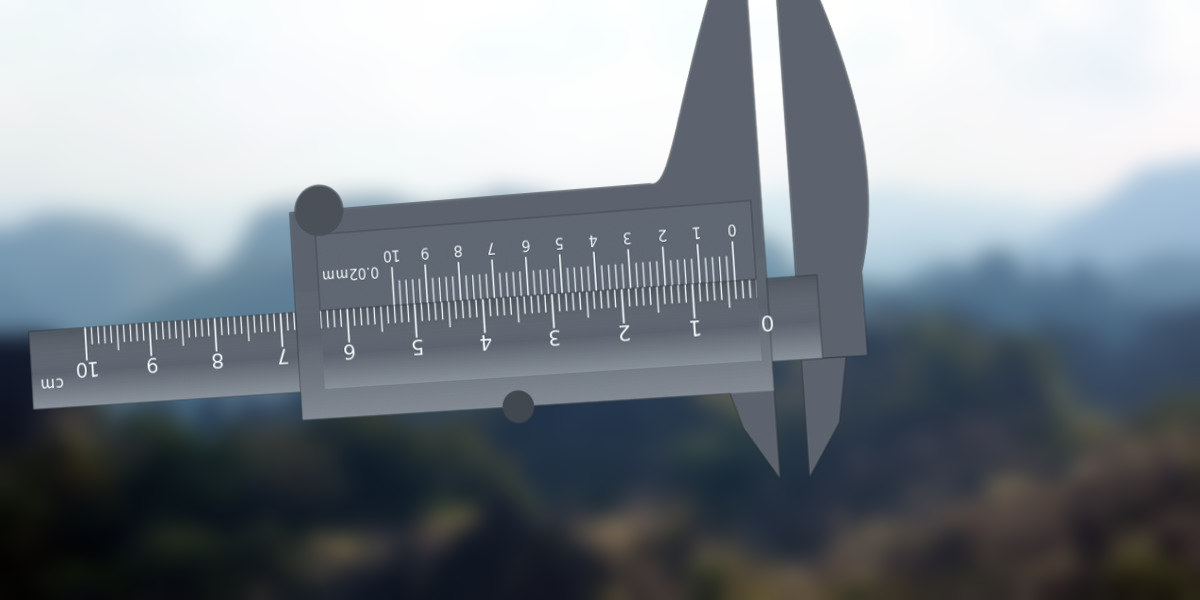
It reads 4.0; mm
